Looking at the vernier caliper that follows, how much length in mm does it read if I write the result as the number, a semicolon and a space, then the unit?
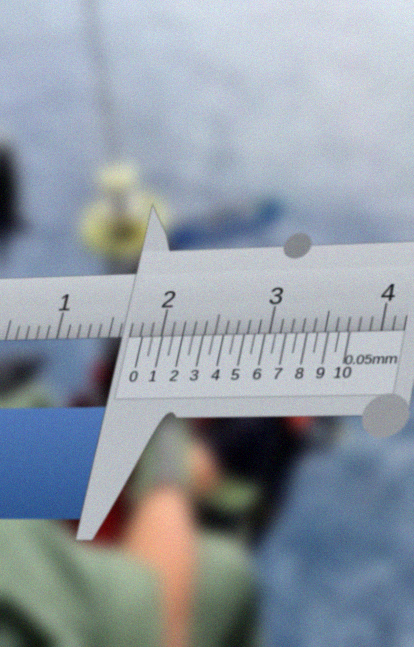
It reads 18.2; mm
